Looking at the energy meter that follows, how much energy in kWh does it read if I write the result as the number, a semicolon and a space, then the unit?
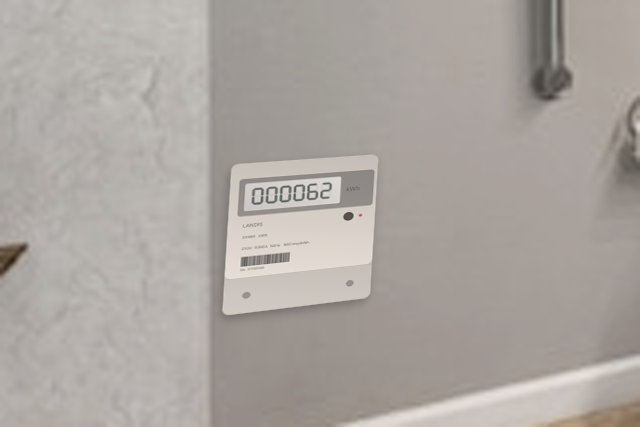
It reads 62; kWh
